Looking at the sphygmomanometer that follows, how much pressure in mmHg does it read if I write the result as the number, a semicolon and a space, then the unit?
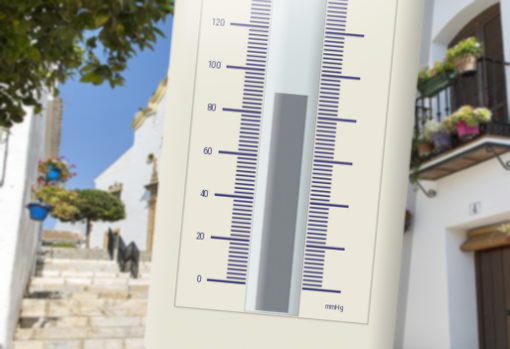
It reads 90; mmHg
